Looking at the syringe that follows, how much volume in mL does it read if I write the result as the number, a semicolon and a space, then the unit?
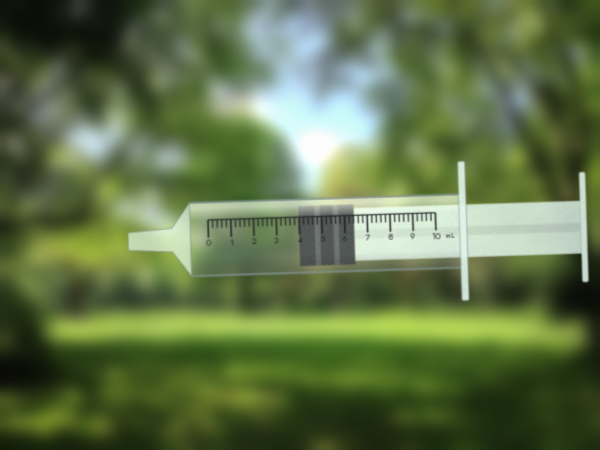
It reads 4; mL
